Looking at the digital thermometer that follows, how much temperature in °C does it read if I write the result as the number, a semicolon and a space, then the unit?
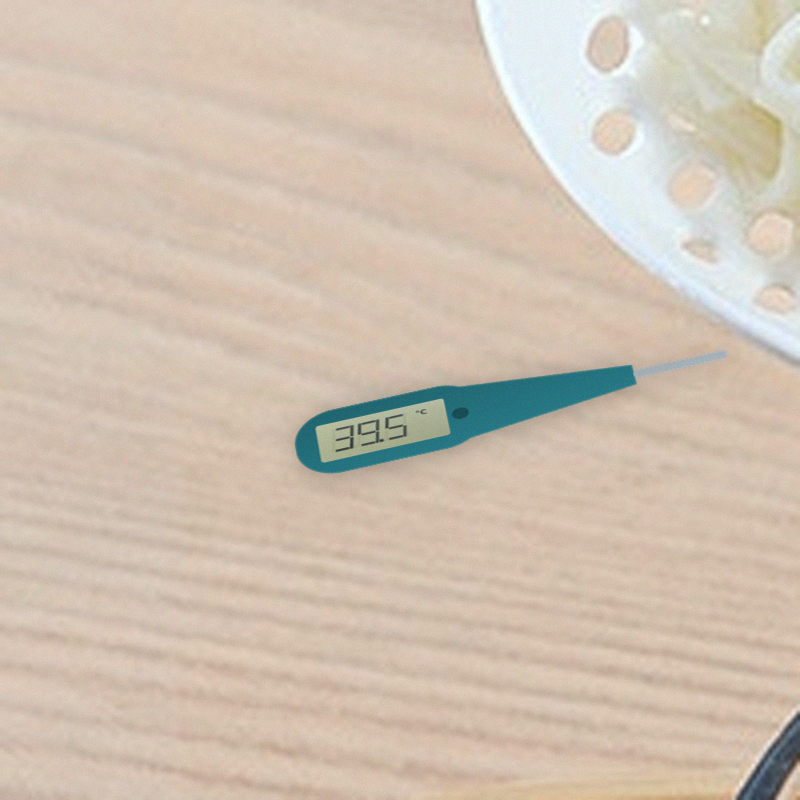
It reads 39.5; °C
